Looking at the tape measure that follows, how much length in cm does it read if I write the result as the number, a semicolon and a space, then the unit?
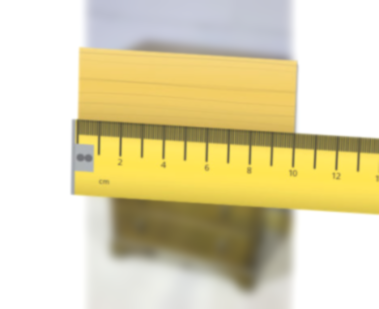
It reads 10; cm
